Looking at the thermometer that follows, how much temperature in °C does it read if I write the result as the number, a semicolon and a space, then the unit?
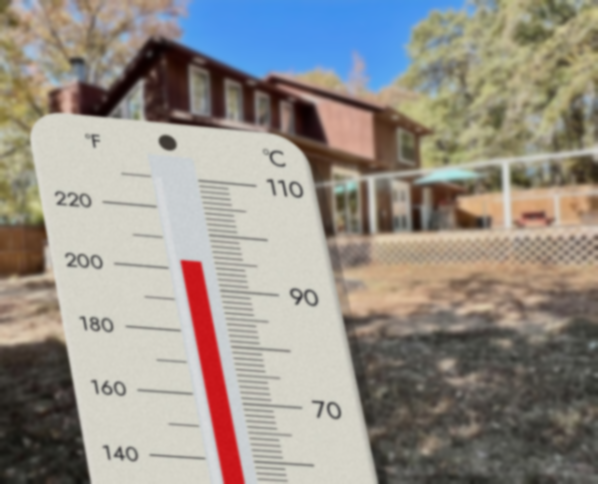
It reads 95; °C
